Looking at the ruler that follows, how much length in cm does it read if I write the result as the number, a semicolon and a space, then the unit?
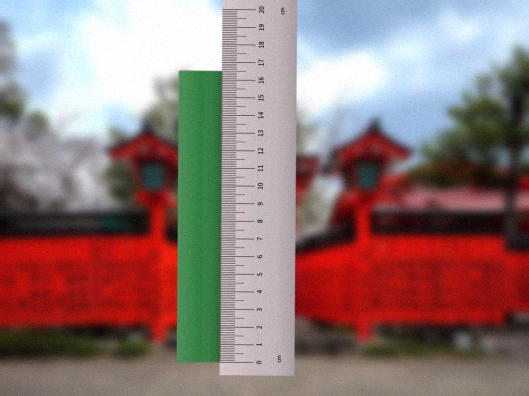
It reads 16.5; cm
